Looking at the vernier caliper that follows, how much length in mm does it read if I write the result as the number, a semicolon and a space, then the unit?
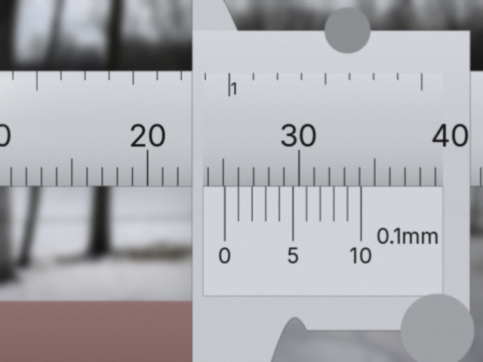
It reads 25.1; mm
